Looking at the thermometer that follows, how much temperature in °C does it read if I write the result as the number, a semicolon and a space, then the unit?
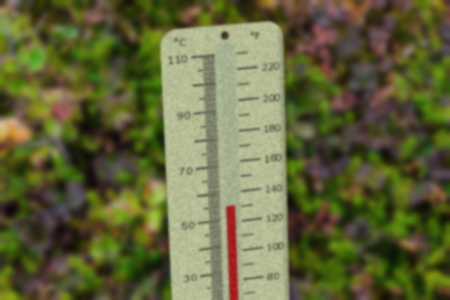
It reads 55; °C
